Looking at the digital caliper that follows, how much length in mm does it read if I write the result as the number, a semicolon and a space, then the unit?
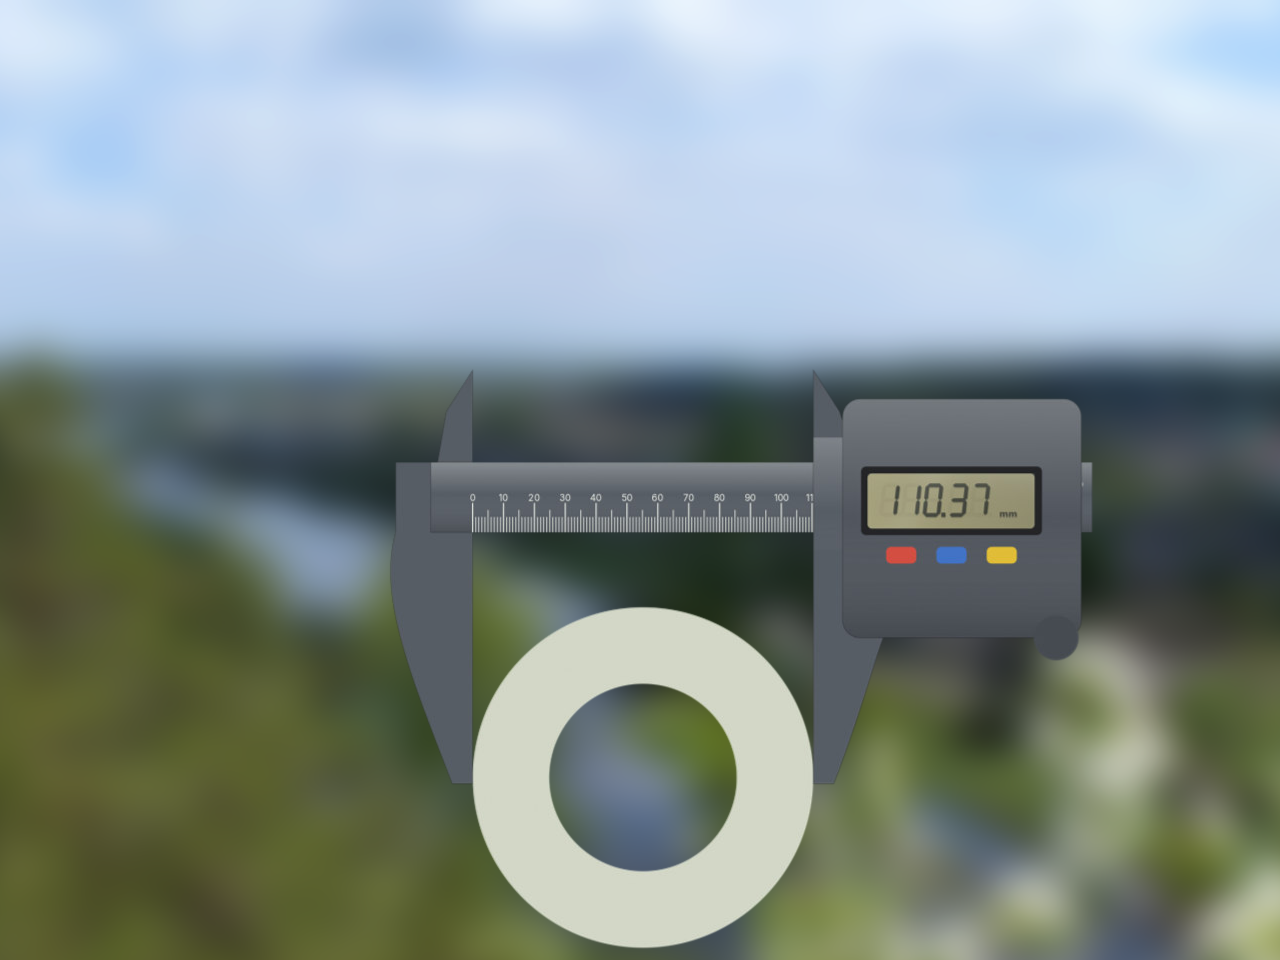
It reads 110.37; mm
